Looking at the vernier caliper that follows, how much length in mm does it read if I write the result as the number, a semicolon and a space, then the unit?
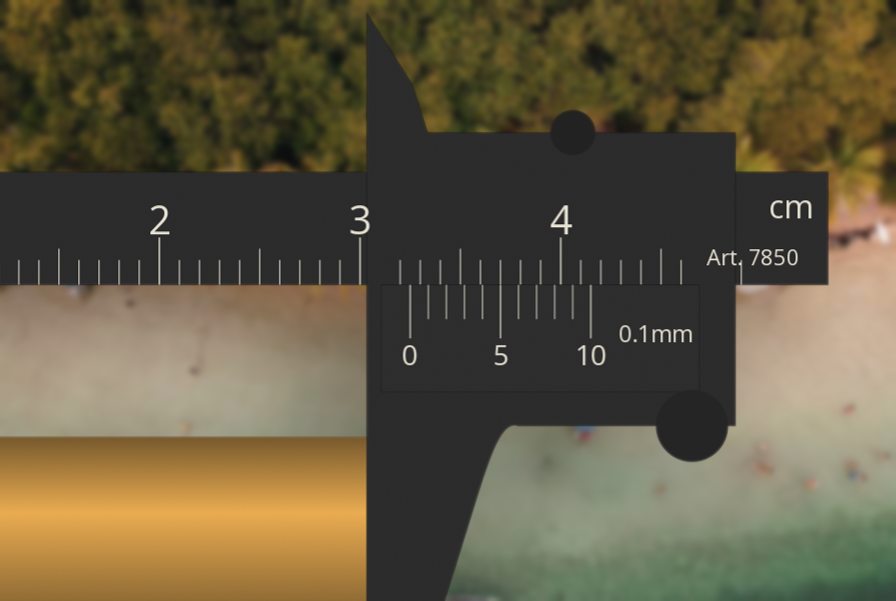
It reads 32.5; mm
